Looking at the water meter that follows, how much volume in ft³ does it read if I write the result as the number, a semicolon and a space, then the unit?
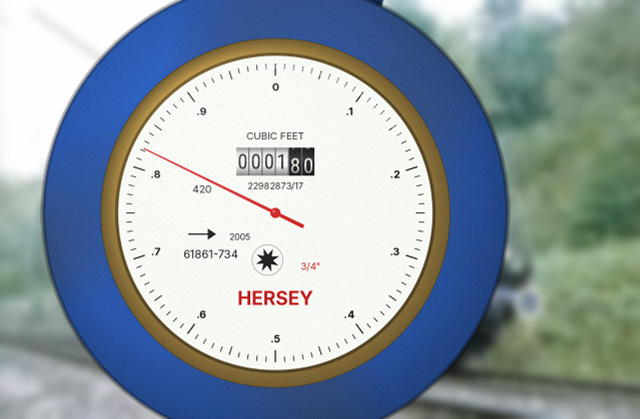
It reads 179.82; ft³
